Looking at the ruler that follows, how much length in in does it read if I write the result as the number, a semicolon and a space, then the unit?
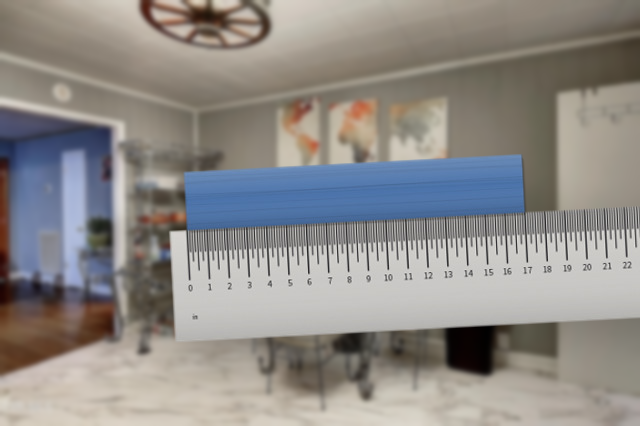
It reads 17; in
